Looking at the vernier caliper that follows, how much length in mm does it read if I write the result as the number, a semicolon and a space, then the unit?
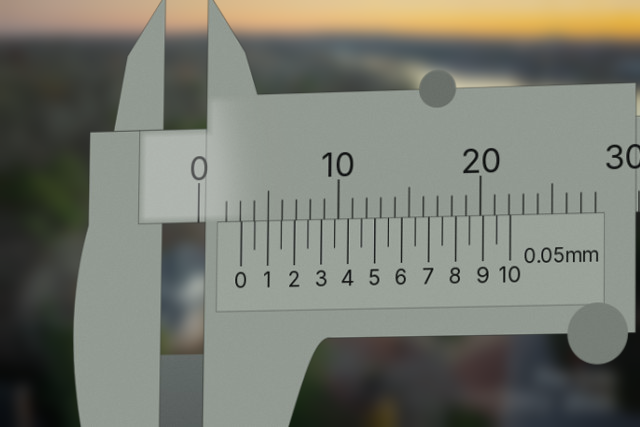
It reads 3.1; mm
